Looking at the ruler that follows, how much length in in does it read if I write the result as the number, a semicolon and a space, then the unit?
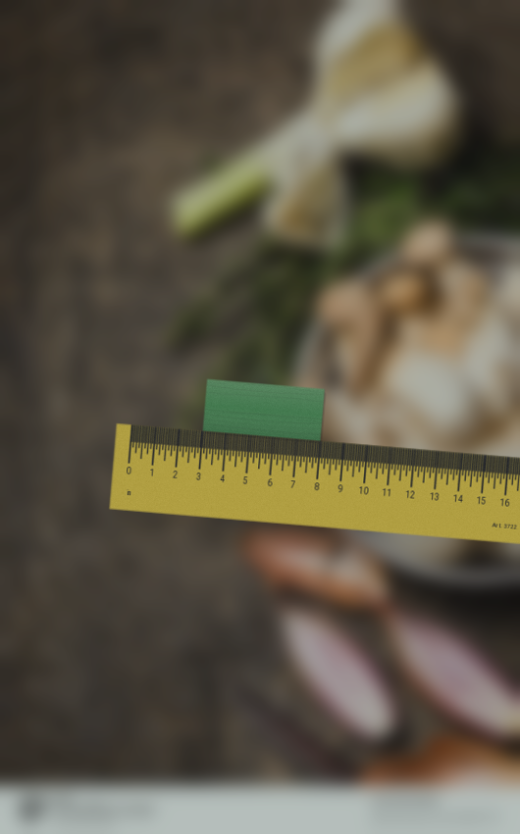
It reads 5; in
